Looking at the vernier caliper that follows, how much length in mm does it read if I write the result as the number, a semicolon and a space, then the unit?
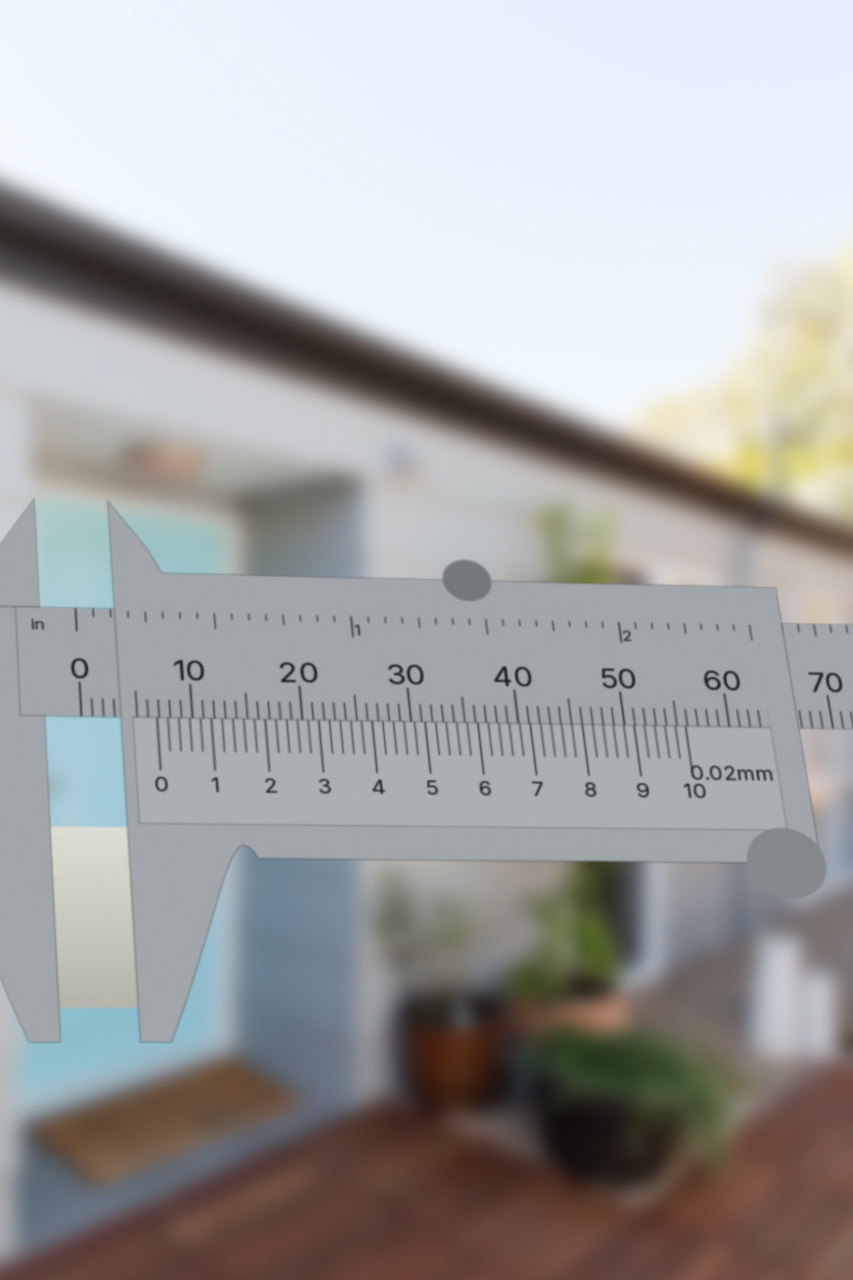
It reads 6.8; mm
